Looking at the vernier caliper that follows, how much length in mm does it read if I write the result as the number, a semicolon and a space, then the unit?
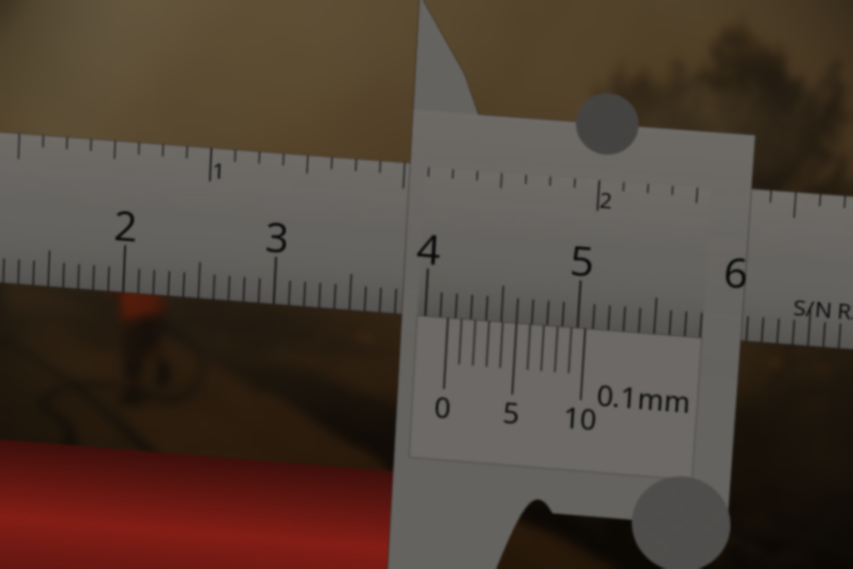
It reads 41.5; mm
